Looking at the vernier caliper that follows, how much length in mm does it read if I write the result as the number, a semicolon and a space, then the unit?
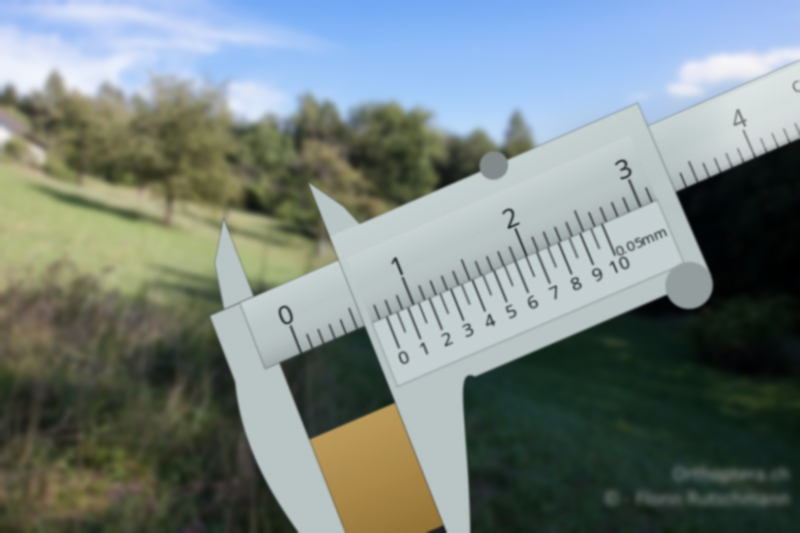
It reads 7.6; mm
